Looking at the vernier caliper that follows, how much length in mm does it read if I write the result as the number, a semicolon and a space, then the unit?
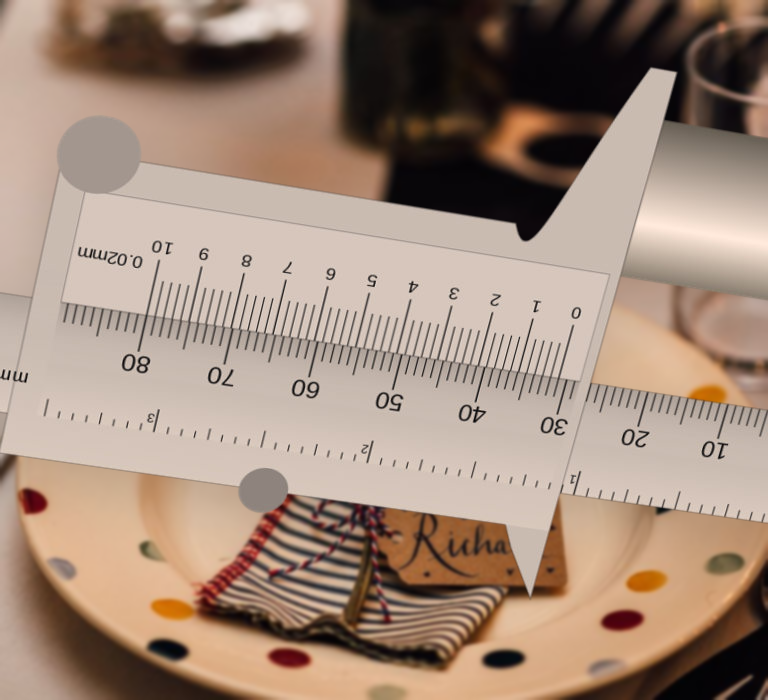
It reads 31.0; mm
